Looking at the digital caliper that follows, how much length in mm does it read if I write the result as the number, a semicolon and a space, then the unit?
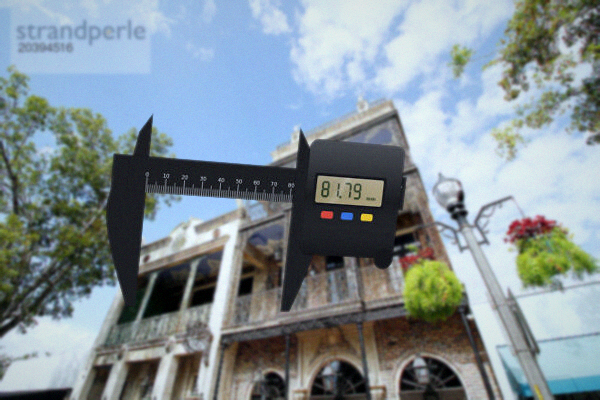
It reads 81.79; mm
